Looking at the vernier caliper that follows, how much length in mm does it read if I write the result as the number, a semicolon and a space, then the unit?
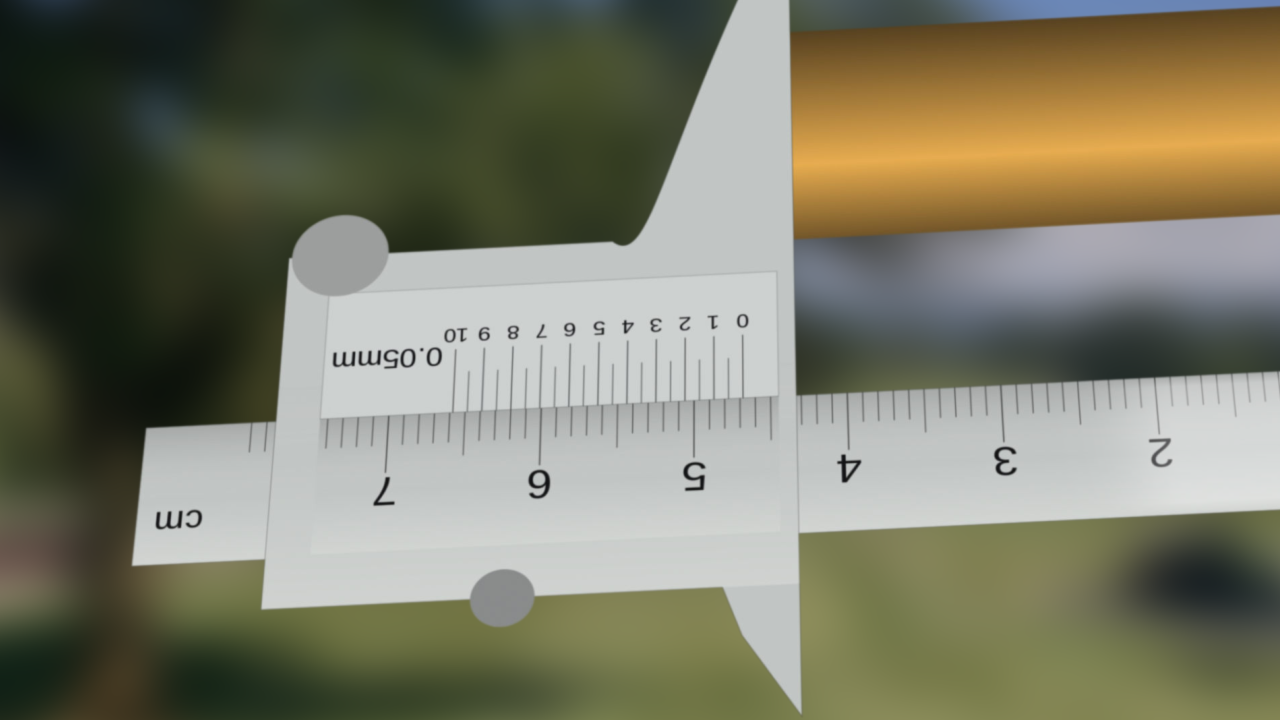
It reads 46.8; mm
